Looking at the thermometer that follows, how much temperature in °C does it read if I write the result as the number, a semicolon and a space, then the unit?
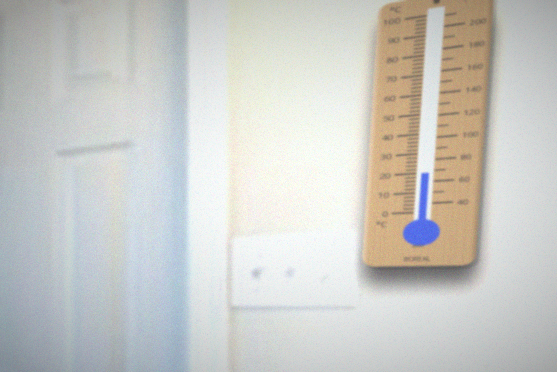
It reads 20; °C
